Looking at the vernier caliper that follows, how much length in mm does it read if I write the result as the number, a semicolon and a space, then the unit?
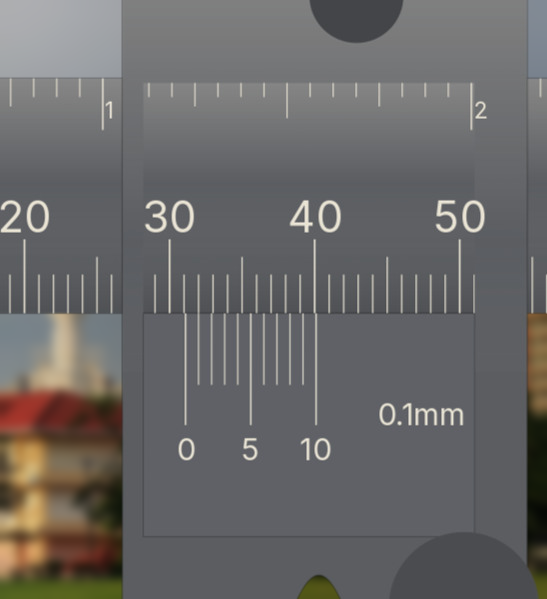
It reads 31.1; mm
